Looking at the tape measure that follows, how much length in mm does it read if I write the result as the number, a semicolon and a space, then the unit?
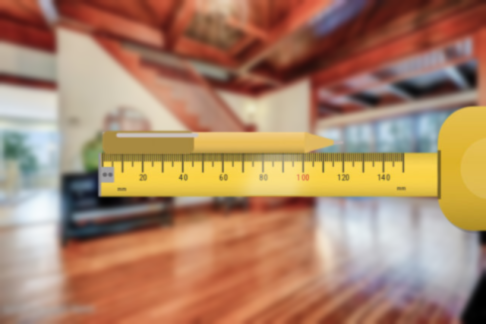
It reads 120; mm
